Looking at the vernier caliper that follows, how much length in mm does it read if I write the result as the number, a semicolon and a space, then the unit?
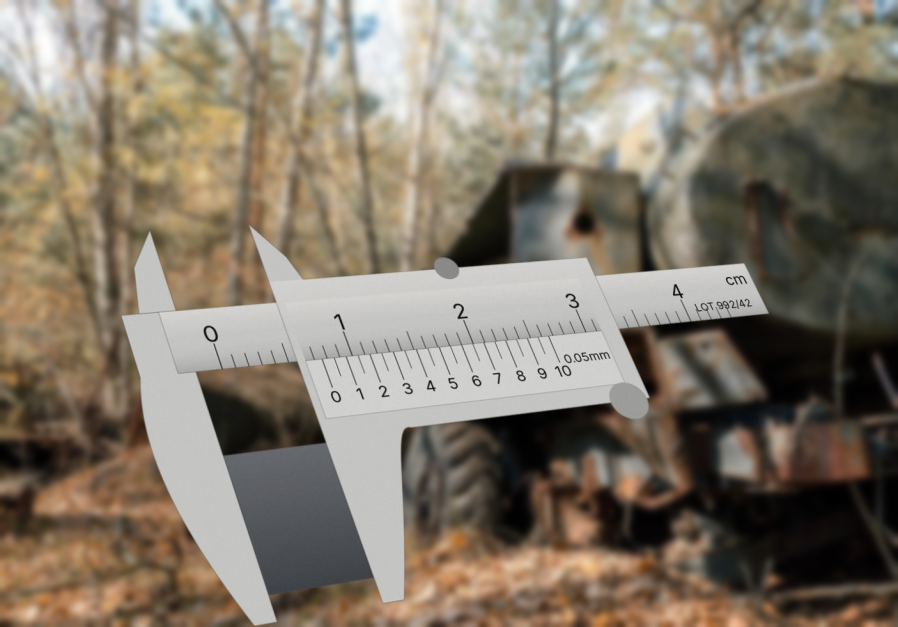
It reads 7.6; mm
